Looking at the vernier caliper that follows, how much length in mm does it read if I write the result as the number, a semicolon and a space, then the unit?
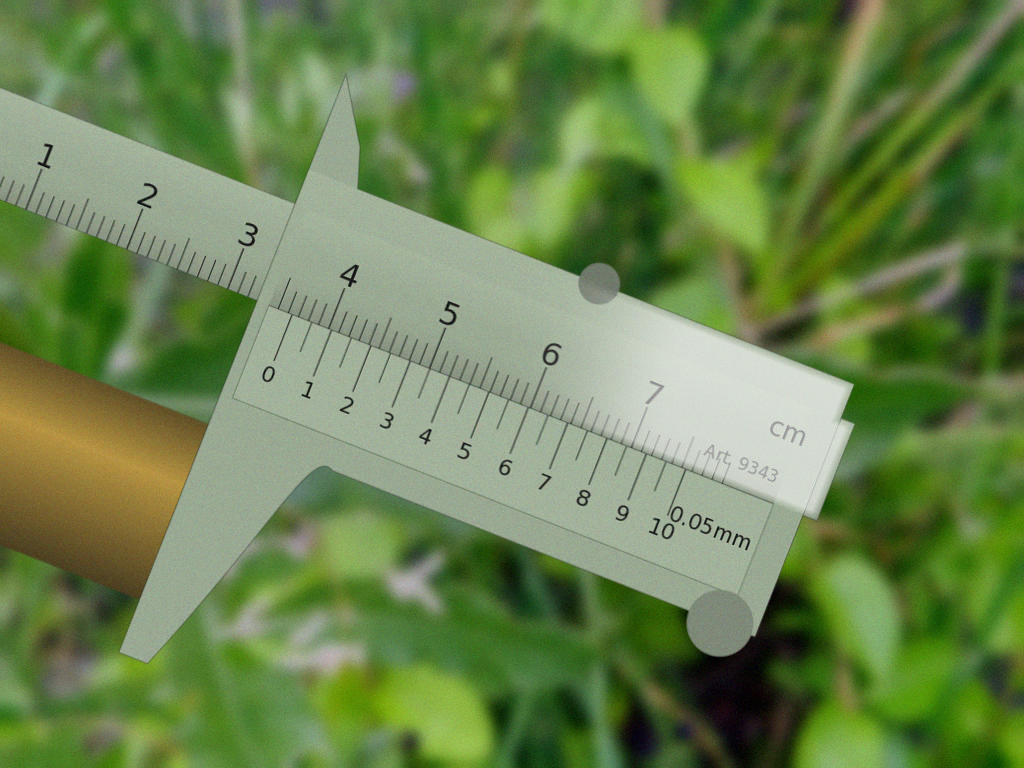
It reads 36.4; mm
